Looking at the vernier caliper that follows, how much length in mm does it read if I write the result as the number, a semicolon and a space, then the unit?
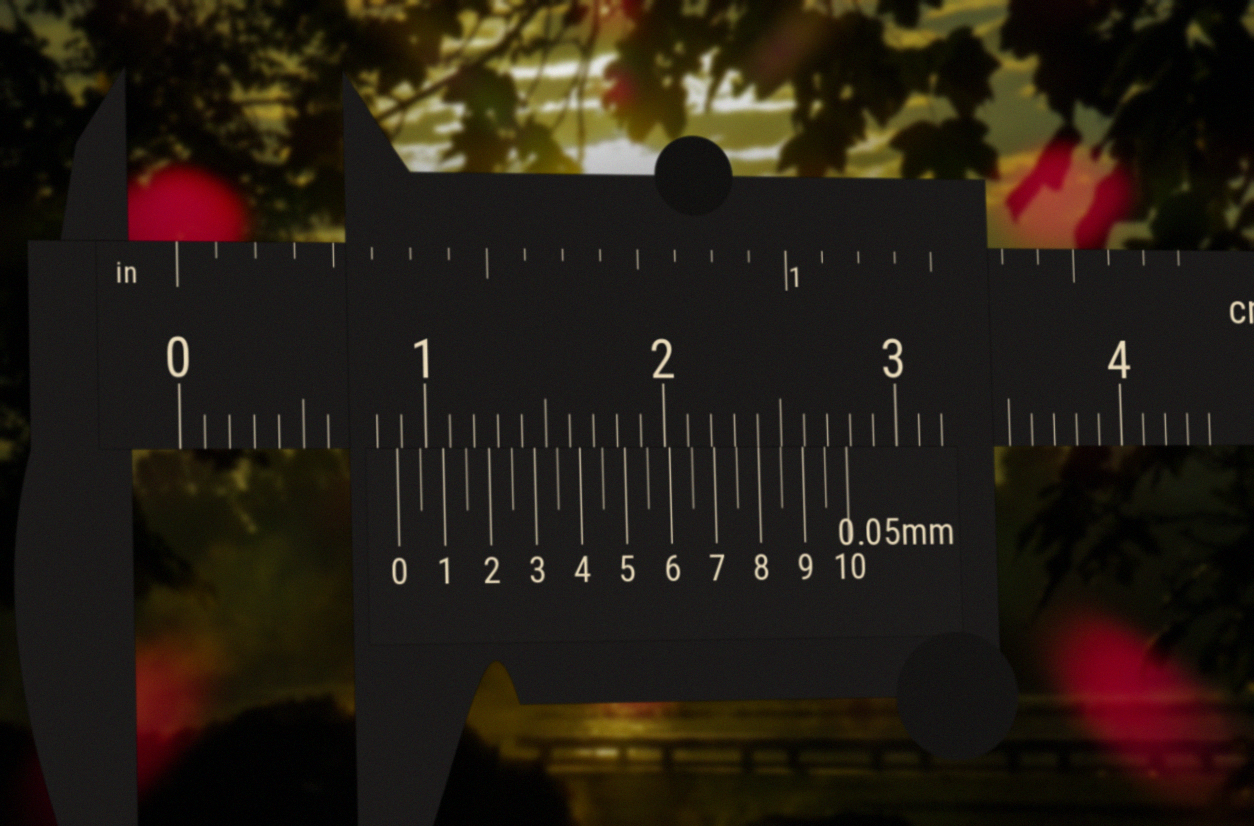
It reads 8.8; mm
